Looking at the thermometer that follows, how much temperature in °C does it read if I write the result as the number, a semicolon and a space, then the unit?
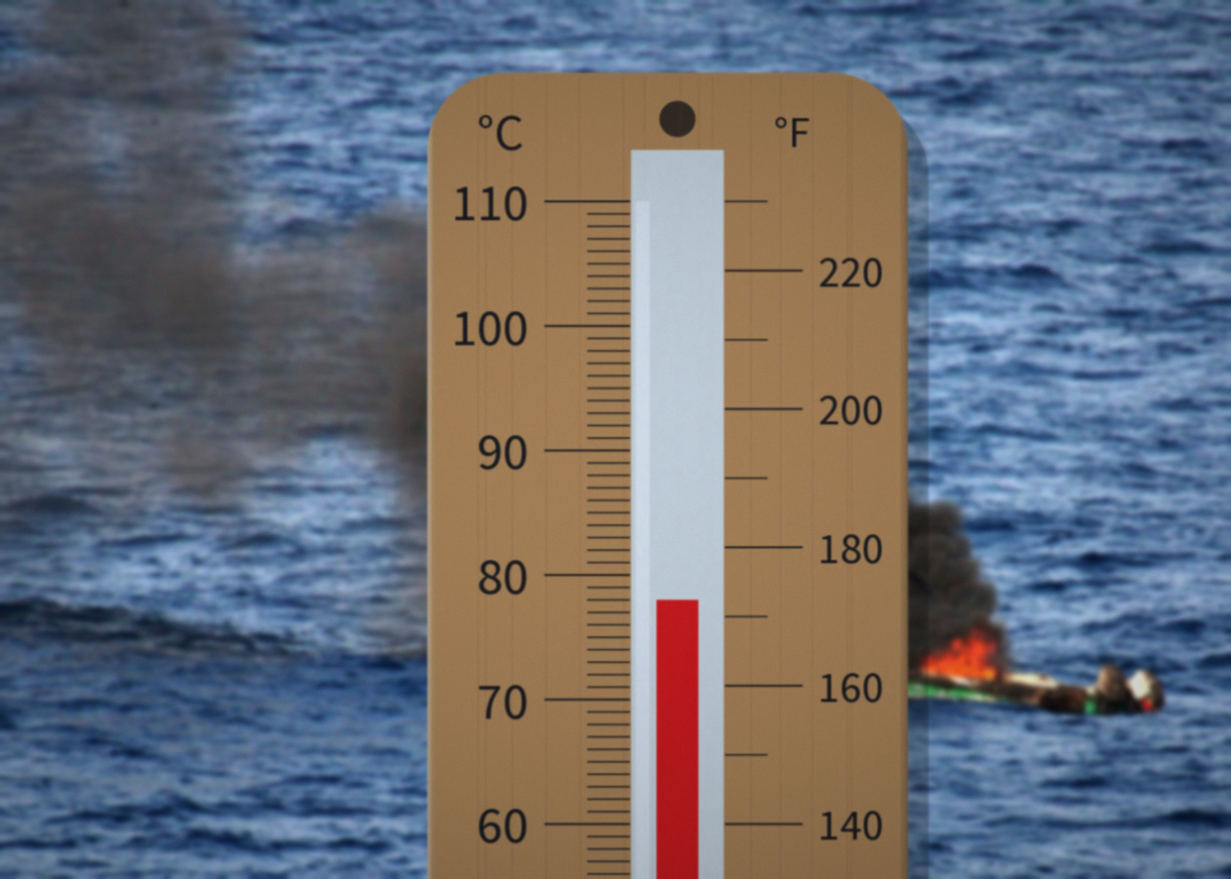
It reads 78; °C
